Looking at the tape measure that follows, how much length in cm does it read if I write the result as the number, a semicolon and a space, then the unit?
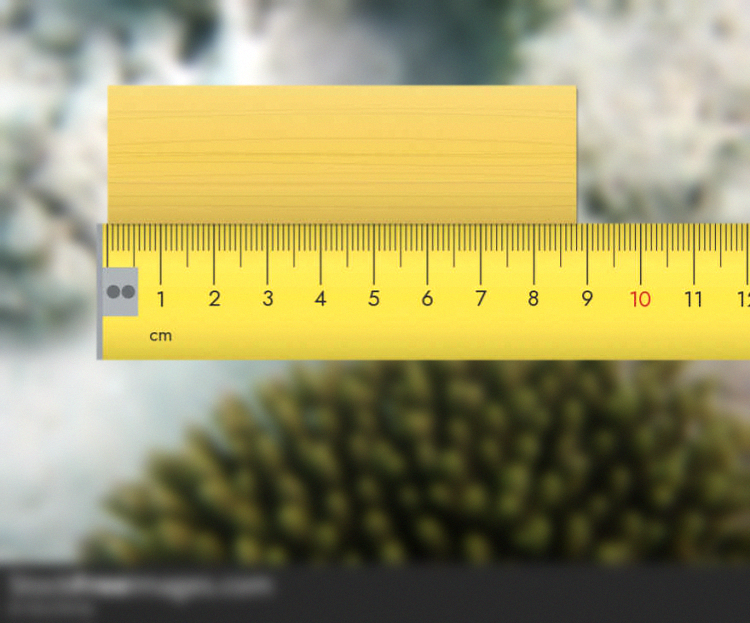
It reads 8.8; cm
